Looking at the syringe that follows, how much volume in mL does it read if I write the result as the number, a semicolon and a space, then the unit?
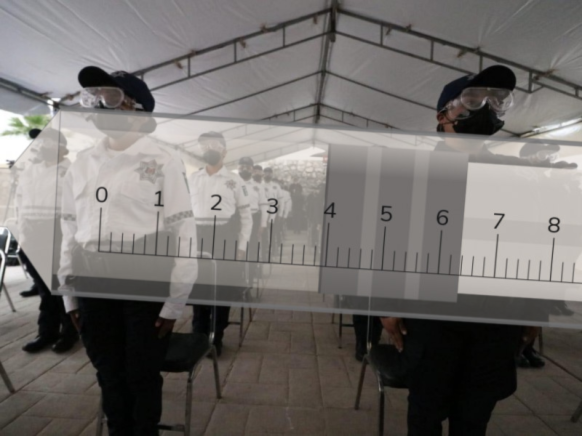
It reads 3.9; mL
